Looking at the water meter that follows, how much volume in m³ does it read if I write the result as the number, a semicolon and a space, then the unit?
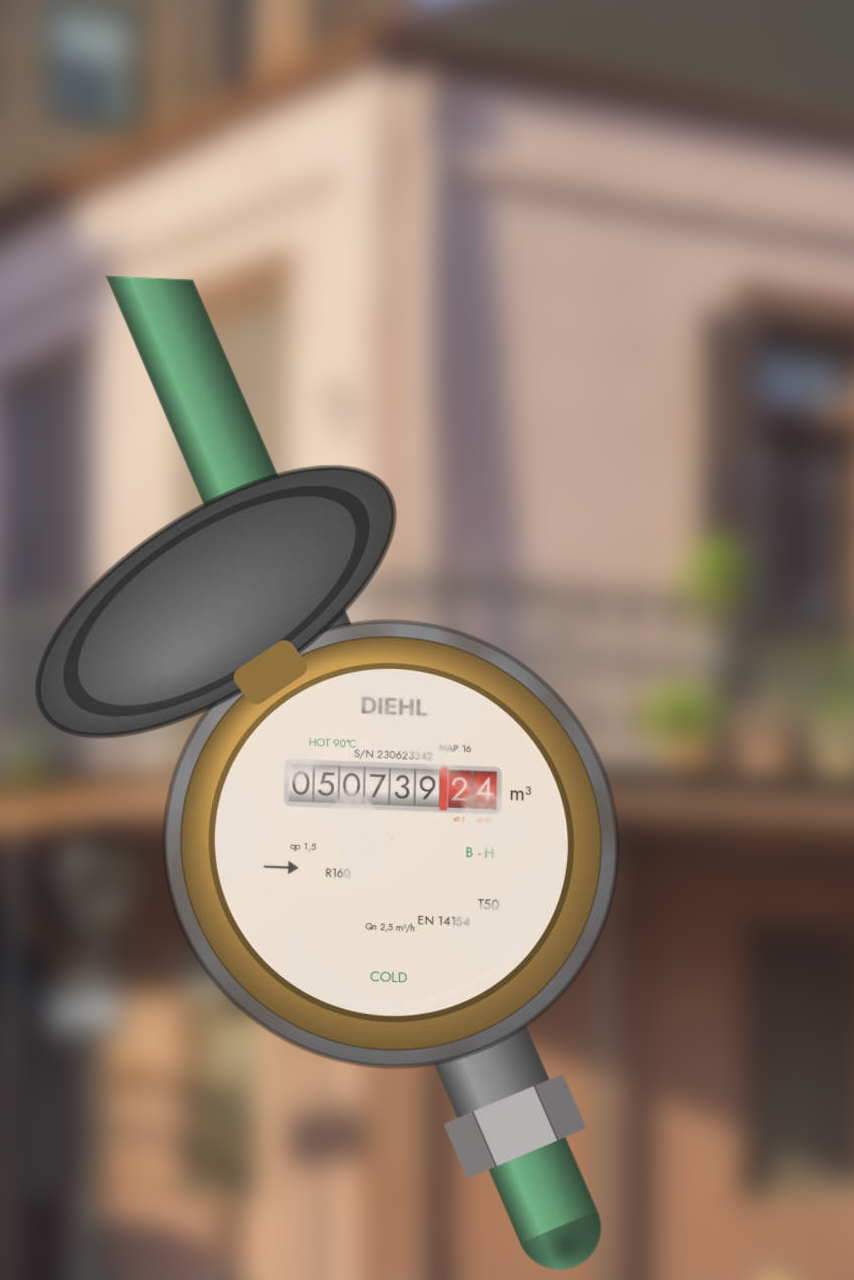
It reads 50739.24; m³
